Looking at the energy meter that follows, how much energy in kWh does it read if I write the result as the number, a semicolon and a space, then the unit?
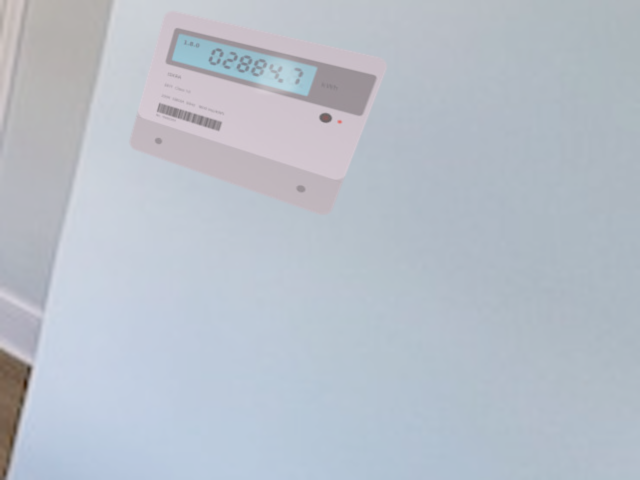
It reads 2884.7; kWh
